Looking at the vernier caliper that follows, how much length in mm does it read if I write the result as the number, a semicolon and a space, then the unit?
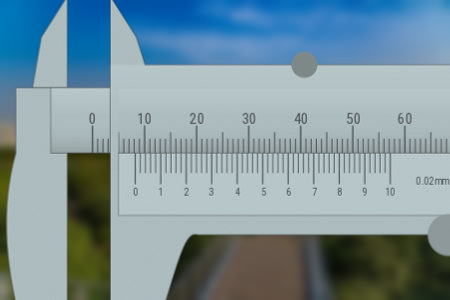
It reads 8.2; mm
